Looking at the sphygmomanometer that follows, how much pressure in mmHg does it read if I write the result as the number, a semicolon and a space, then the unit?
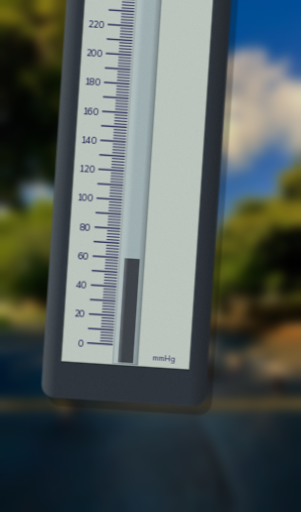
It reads 60; mmHg
